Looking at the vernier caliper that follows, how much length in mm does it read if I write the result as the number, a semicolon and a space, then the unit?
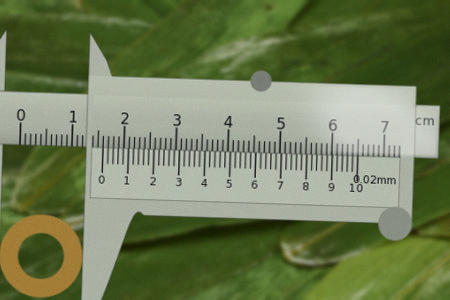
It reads 16.0; mm
